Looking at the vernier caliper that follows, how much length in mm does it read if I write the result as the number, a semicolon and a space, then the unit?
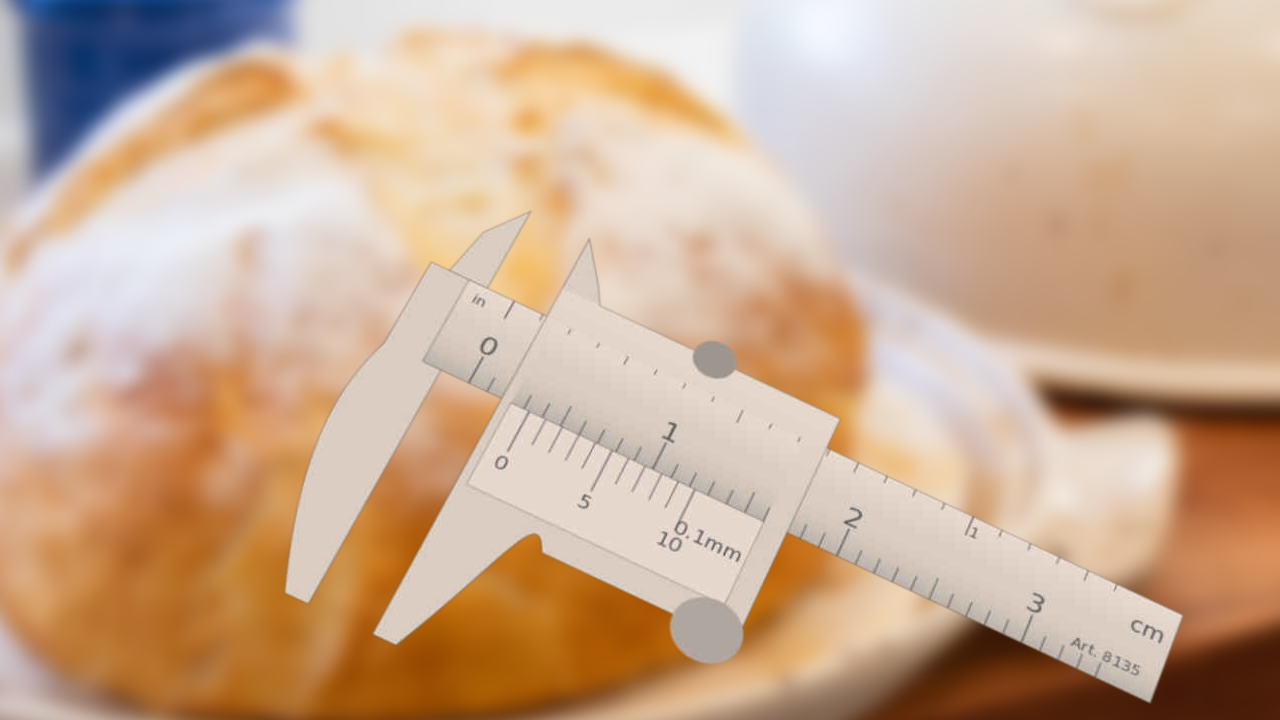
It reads 3.3; mm
